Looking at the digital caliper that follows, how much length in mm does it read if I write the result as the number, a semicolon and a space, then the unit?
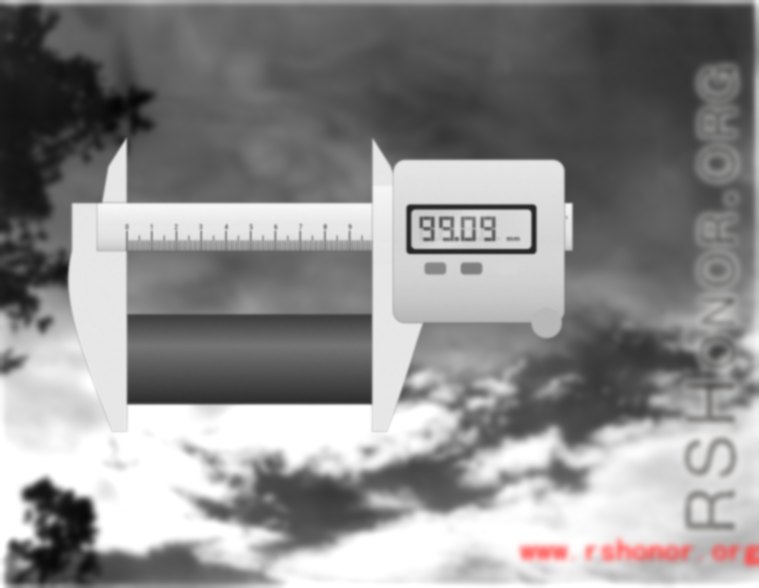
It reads 99.09; mm
